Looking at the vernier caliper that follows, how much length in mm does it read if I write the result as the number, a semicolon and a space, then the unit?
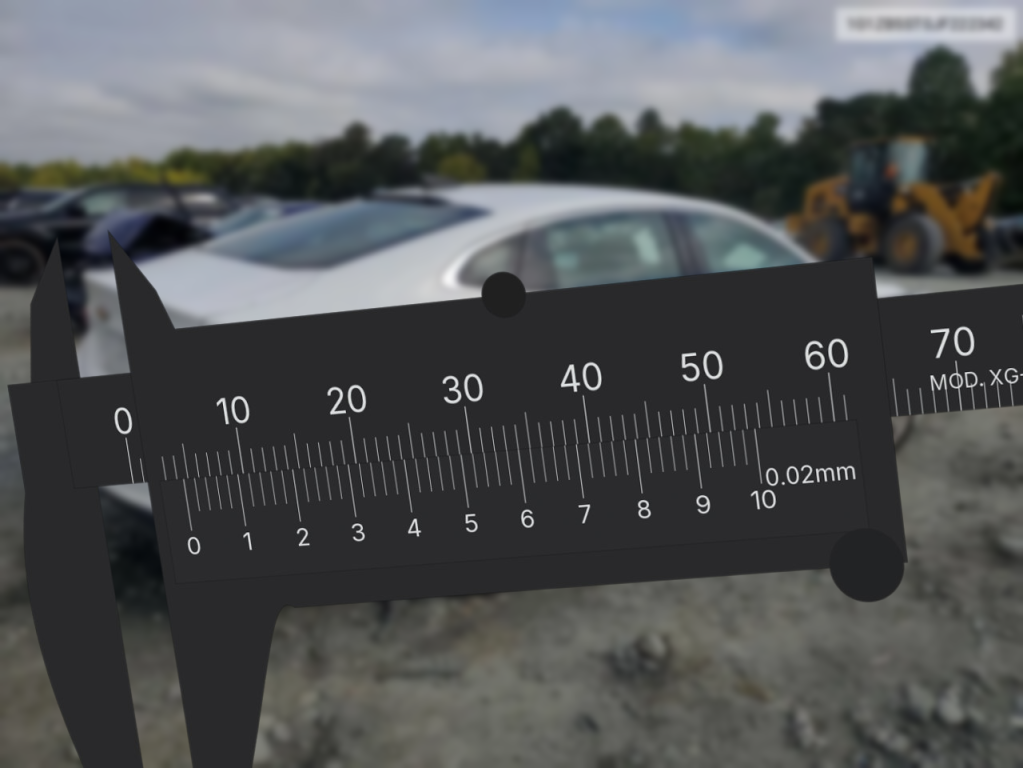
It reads 4.6; mm
